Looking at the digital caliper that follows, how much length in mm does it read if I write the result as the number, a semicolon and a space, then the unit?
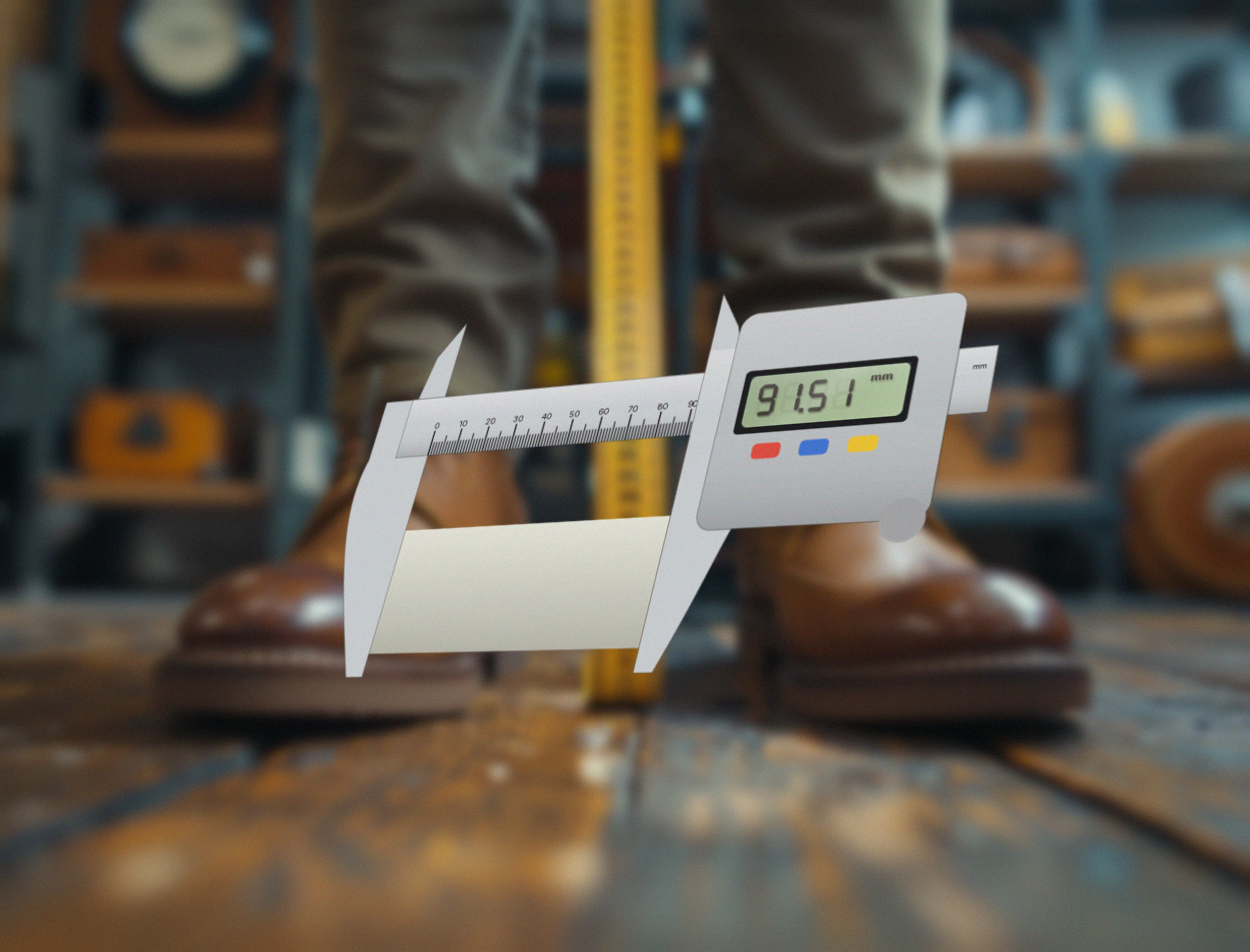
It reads 91.51; mm
